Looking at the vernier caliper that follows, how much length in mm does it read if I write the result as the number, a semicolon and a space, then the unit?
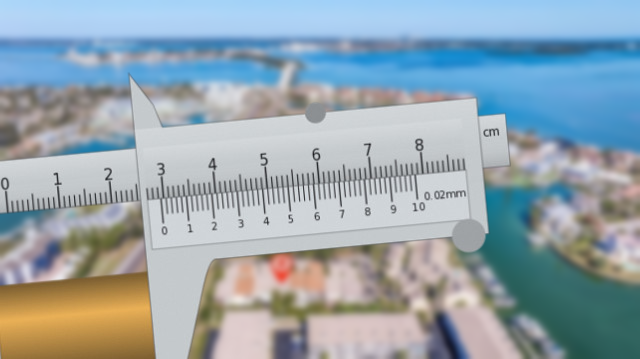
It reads 29.5; mm
